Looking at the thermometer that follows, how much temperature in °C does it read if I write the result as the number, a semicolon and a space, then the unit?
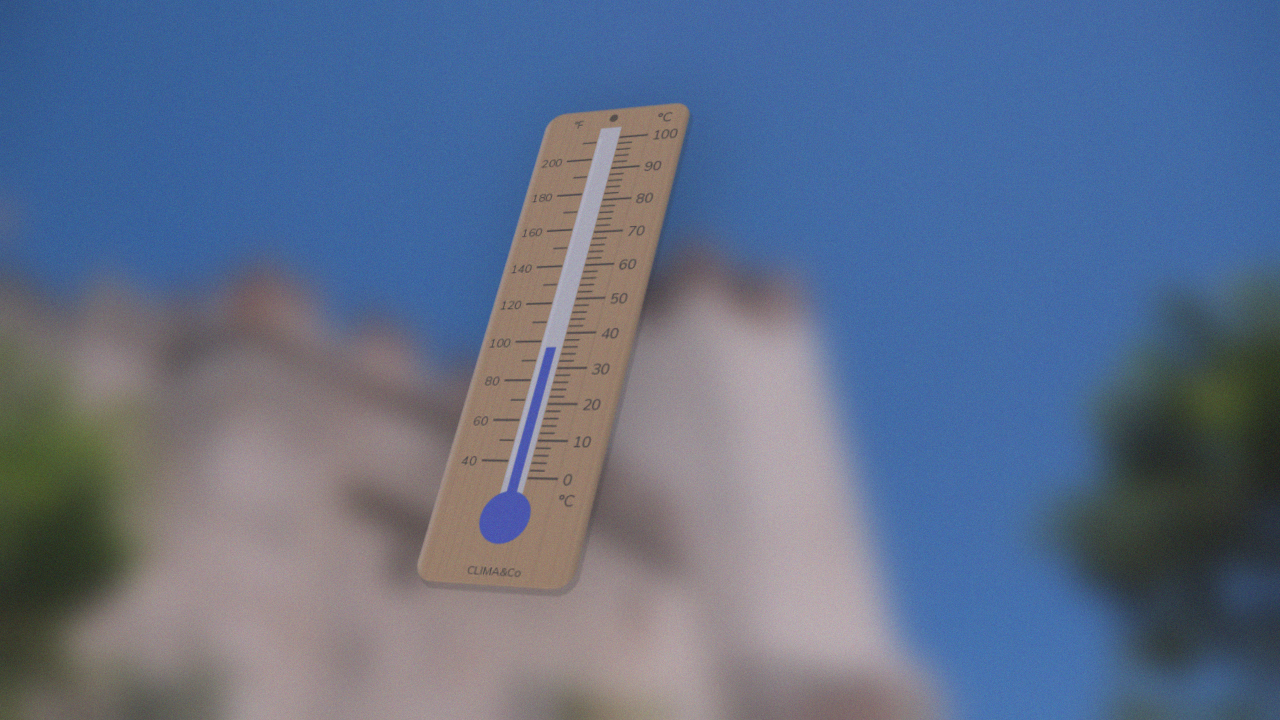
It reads 36; °C
